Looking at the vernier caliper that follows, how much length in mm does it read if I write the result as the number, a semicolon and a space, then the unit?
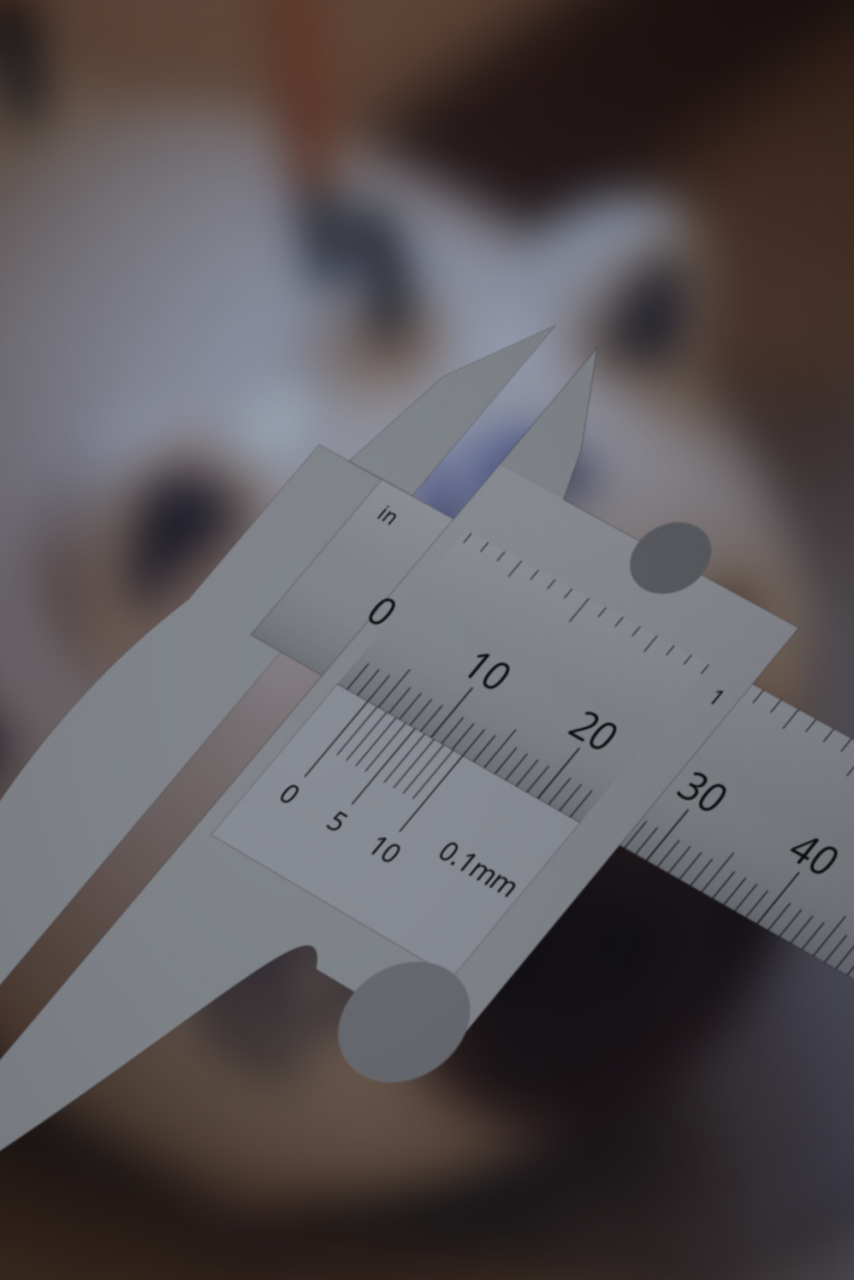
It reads 4.0; mm
